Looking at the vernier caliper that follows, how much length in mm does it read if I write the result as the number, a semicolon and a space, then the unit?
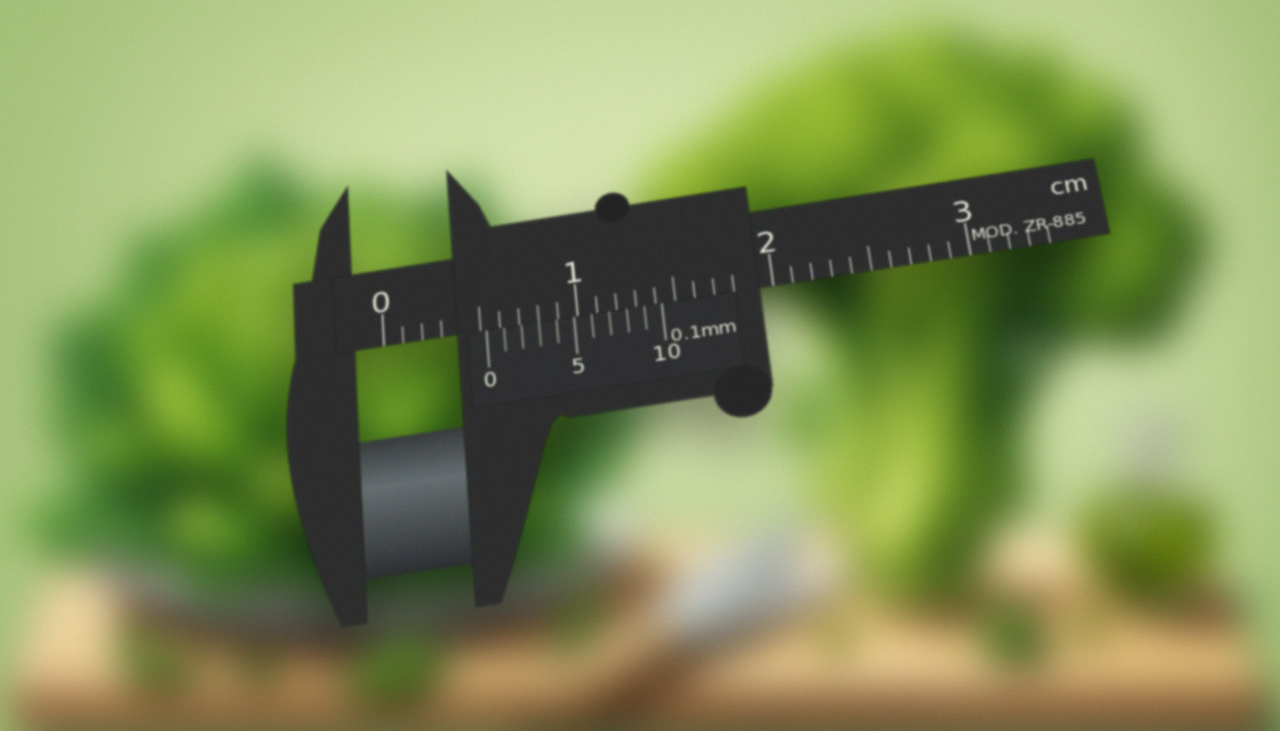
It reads 5.3; mm
